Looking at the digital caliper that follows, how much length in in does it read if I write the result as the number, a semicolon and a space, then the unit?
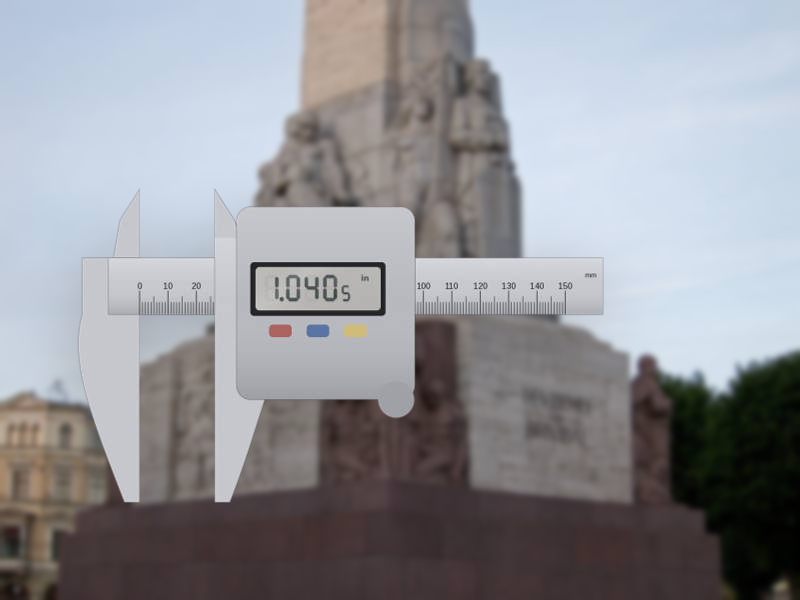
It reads 1.0405; in
